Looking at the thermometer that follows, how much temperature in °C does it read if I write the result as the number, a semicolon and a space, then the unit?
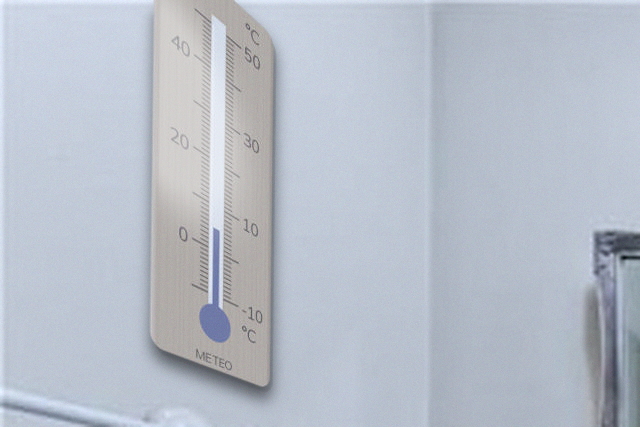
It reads 5; °C
